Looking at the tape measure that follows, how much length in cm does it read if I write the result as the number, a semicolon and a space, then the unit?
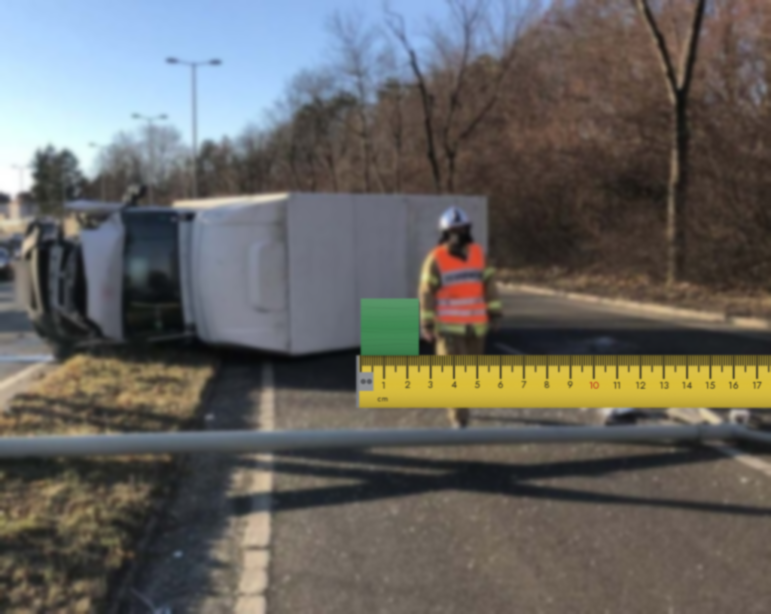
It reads 2.5; cm
